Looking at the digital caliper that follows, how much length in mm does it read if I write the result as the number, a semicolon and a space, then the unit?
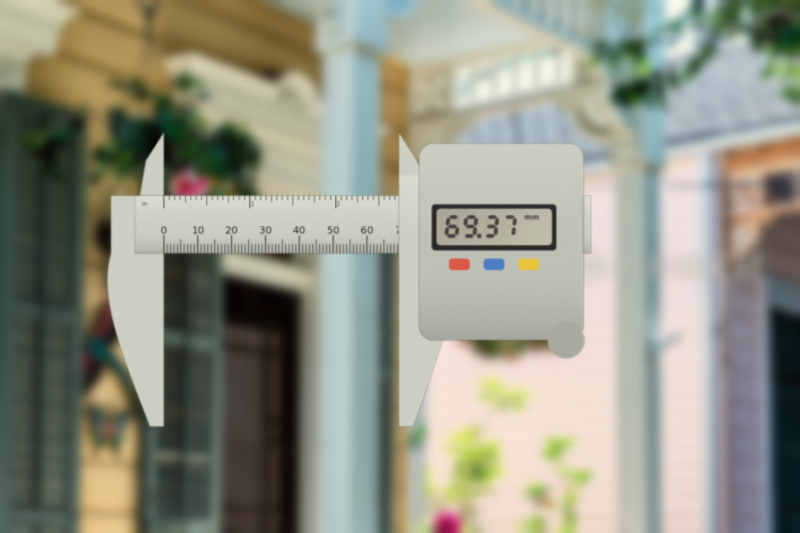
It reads 69.37; mm
